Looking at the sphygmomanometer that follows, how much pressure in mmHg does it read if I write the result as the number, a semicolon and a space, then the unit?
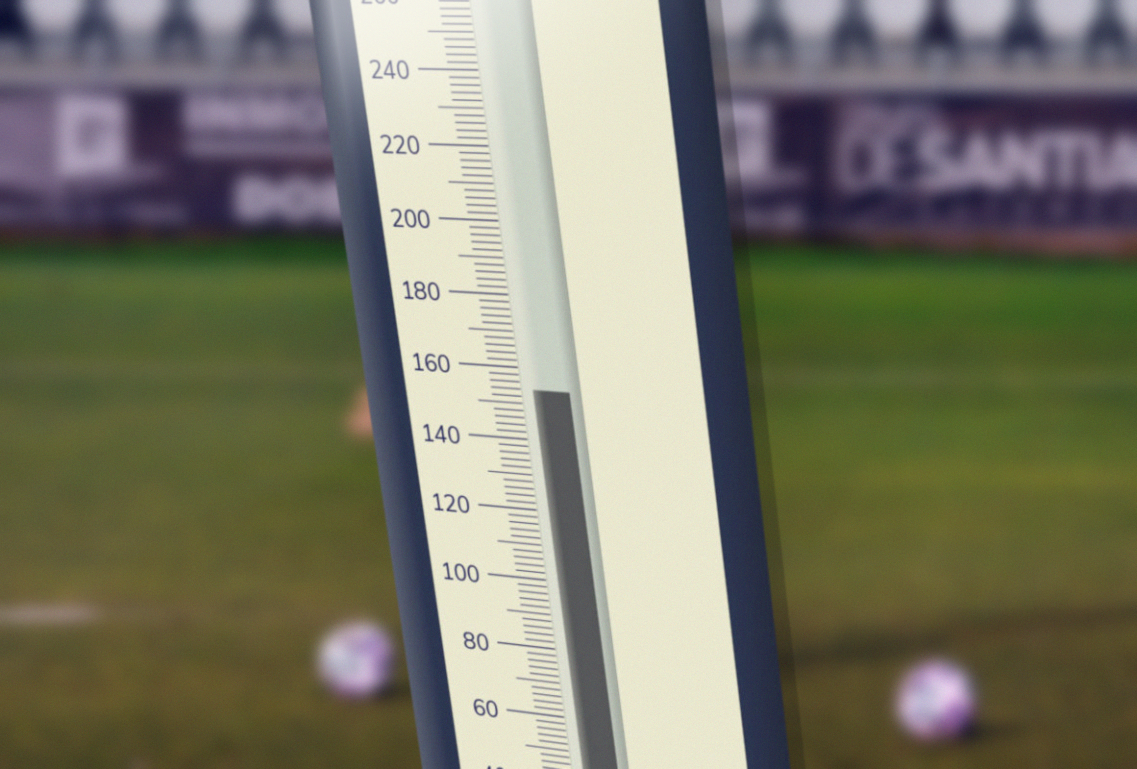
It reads 154; mmHg
